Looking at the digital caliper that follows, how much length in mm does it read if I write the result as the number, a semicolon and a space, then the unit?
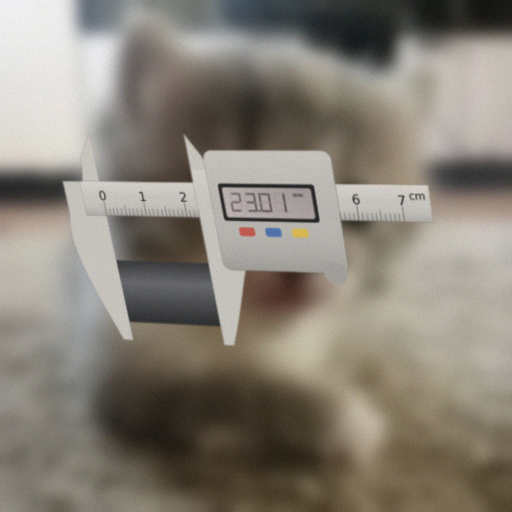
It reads 23.01; mm
